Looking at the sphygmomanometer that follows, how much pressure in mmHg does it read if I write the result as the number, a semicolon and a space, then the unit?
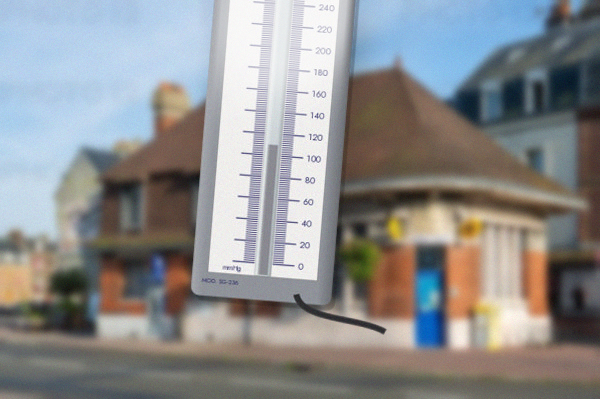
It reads 110; mmHg
